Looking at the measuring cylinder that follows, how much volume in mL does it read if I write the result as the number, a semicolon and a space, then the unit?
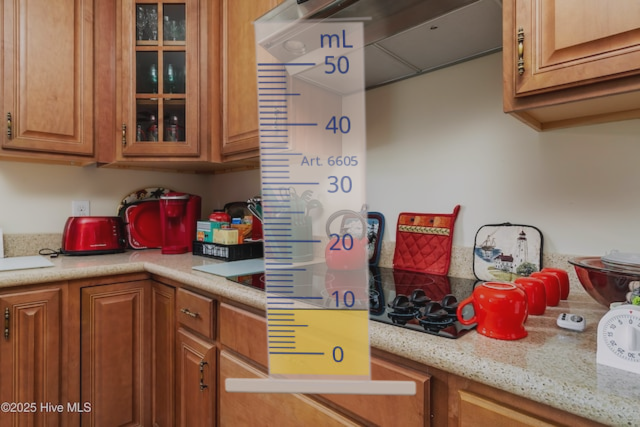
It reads 8; mL
